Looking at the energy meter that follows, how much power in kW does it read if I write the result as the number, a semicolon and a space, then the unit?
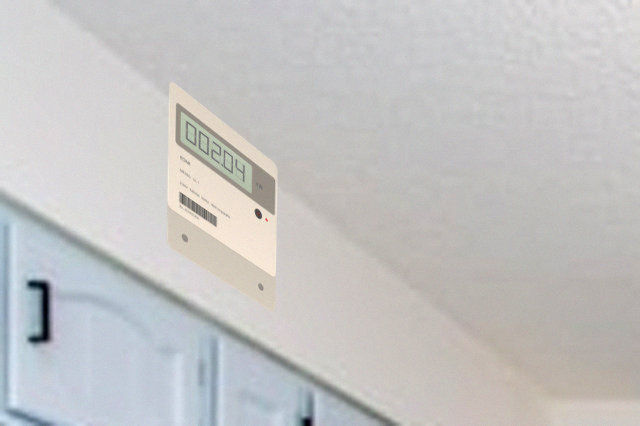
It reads 2.04; kW
